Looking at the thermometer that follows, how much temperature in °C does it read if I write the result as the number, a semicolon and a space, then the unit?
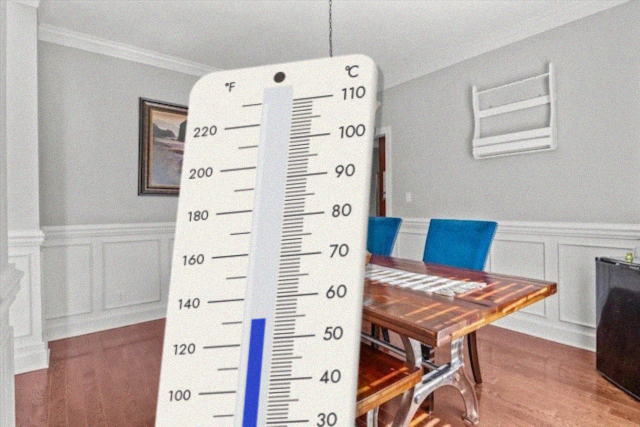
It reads 55; °C
